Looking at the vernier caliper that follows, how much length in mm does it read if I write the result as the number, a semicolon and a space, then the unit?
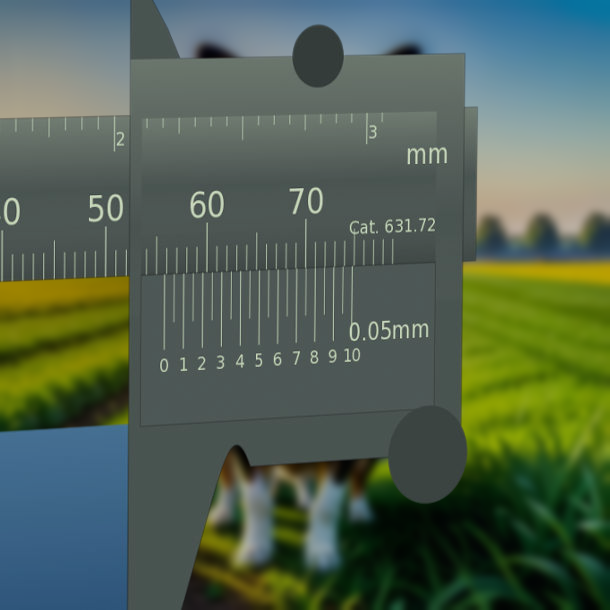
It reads 55.8; mm
